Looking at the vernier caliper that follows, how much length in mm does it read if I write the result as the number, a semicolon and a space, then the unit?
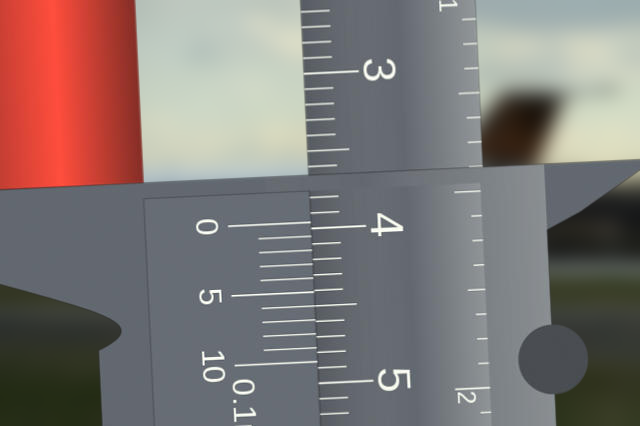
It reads 39.6; mm
